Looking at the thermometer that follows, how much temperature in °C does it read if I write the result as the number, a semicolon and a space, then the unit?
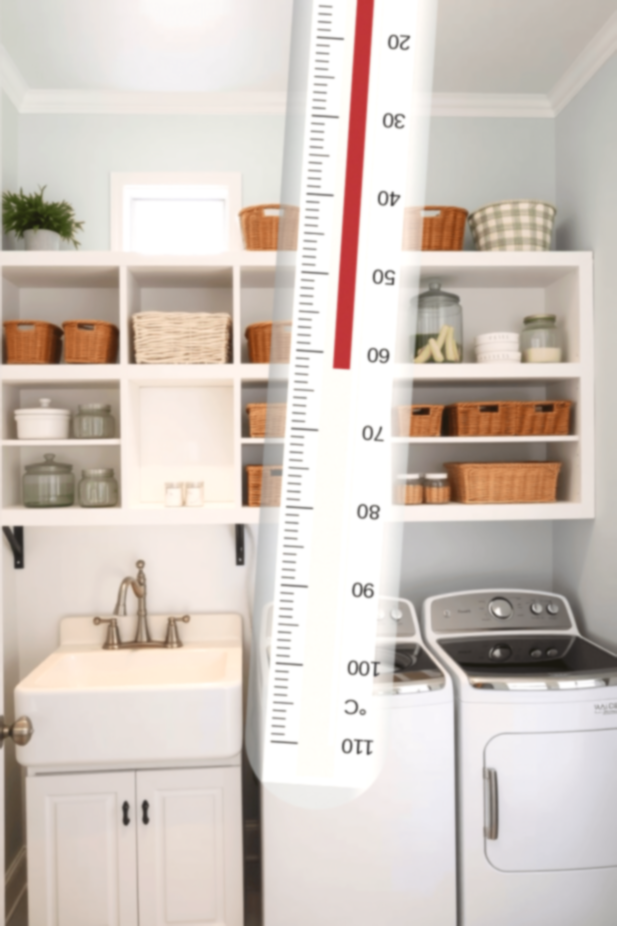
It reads 62; °C
